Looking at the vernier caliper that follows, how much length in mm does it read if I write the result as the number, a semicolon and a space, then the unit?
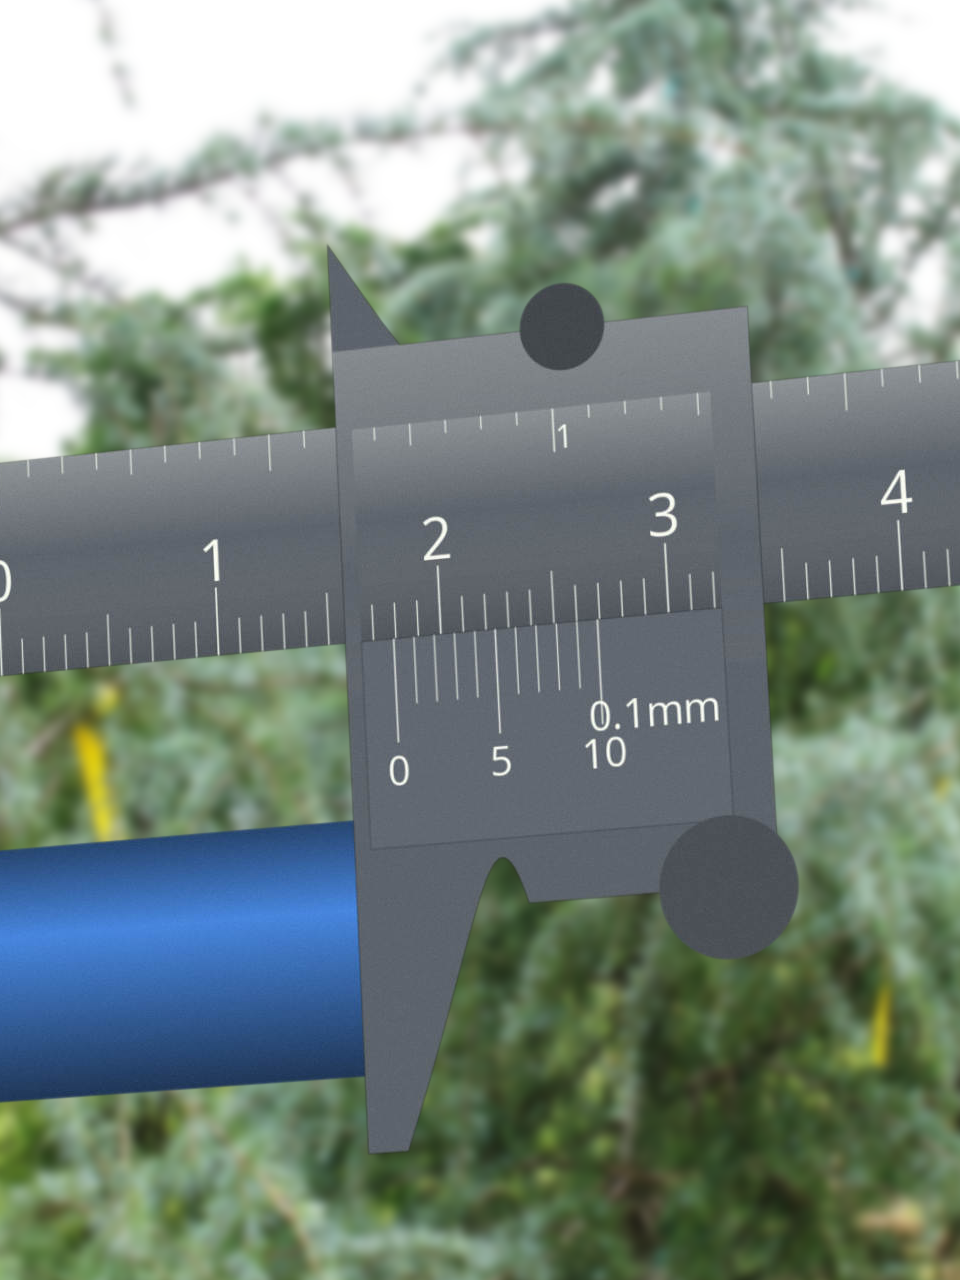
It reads 17.9; mm
